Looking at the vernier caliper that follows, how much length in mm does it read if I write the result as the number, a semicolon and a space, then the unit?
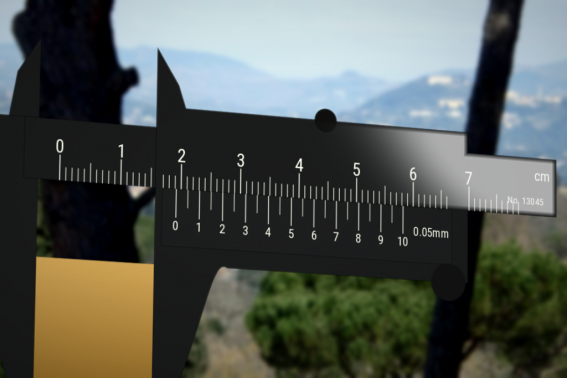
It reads 19.2; mm
